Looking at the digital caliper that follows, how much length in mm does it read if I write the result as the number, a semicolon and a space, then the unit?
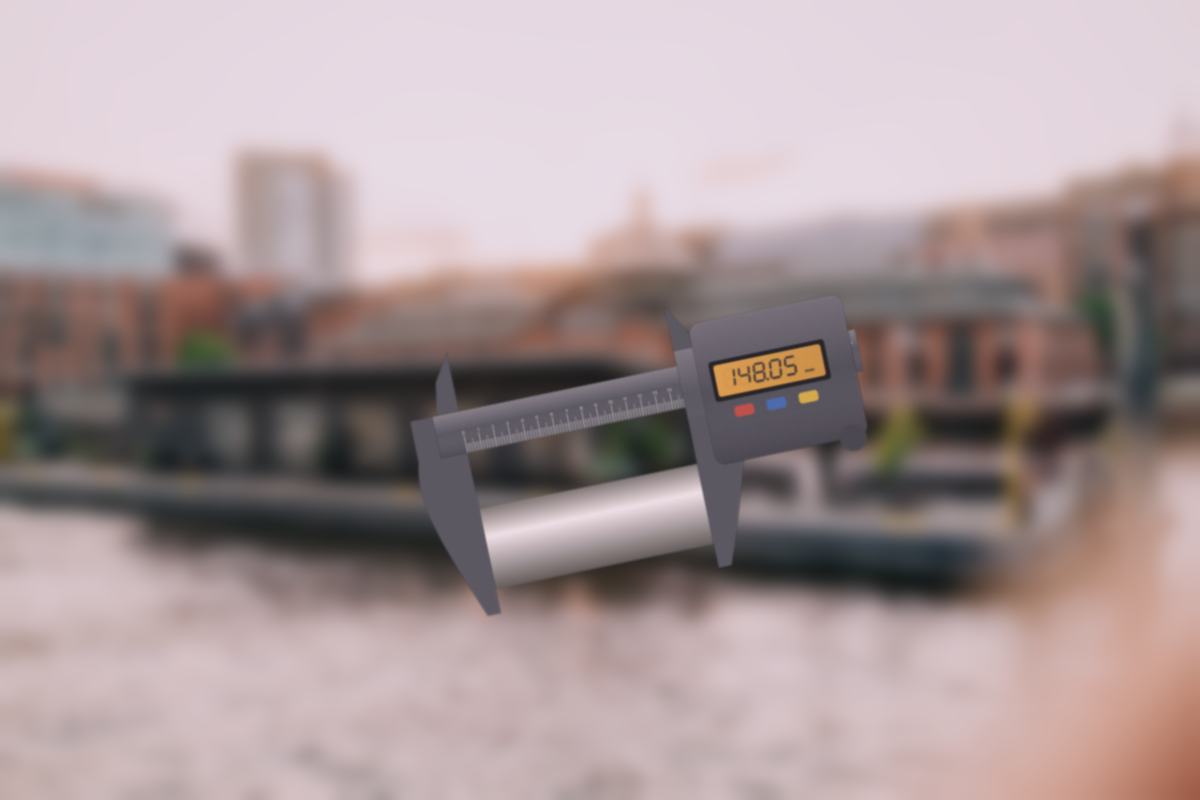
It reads 148.05; mm
